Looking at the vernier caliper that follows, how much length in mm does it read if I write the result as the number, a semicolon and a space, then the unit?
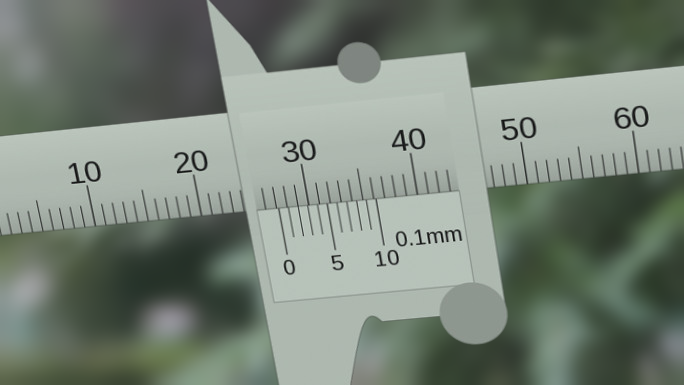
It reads 27.2; mm
